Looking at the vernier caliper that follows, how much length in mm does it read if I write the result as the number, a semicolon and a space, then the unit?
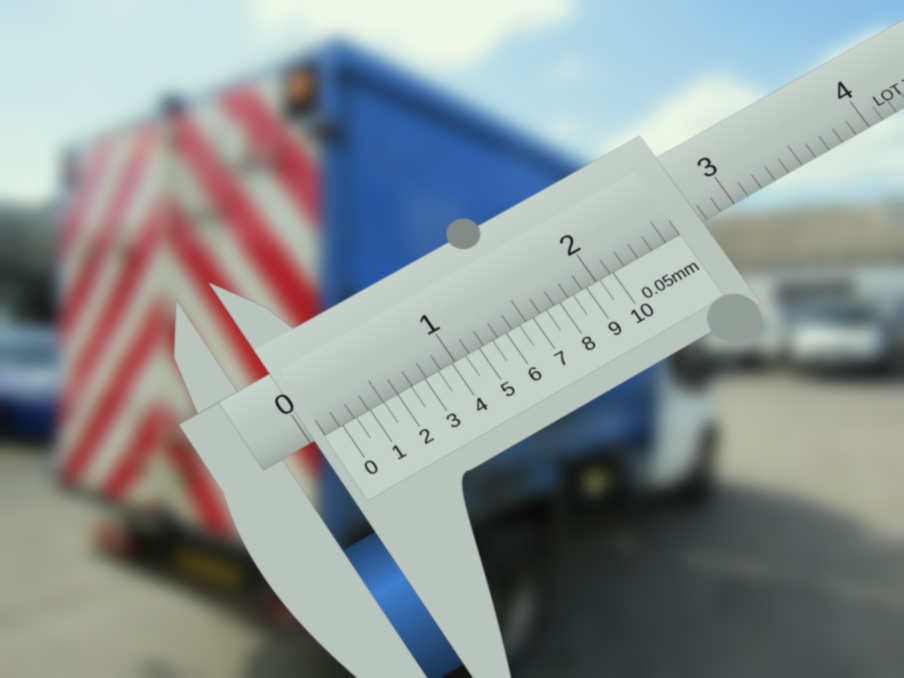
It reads 2.2; mm
